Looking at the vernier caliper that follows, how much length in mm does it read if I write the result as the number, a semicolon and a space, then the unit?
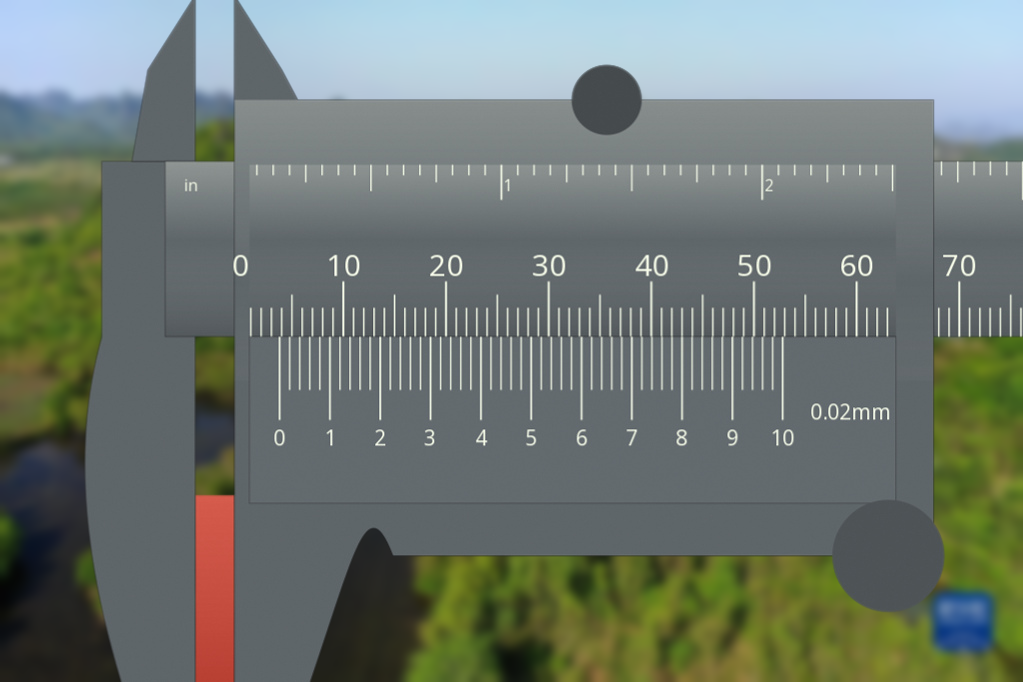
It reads 3.8; mm
